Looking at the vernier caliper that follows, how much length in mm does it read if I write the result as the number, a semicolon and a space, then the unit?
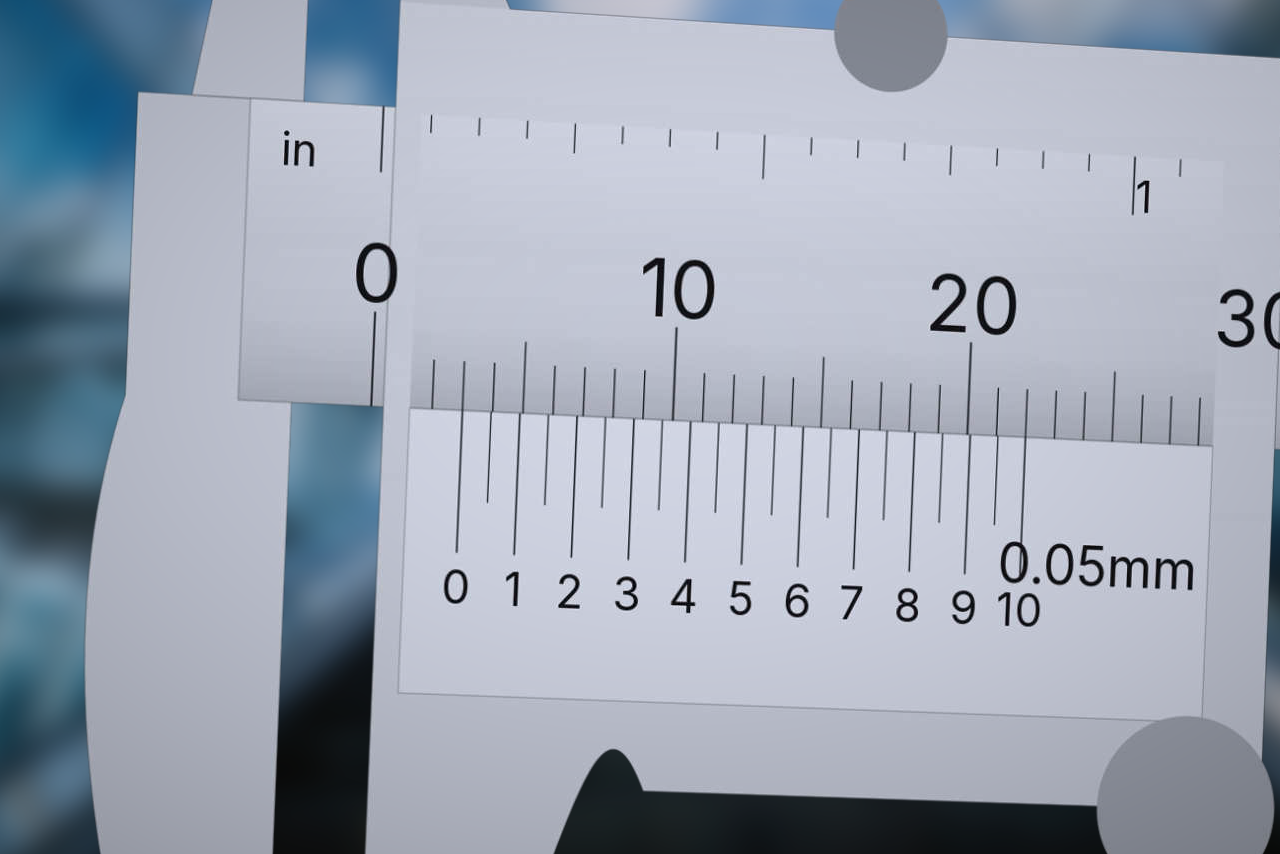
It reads 3.00; mm
